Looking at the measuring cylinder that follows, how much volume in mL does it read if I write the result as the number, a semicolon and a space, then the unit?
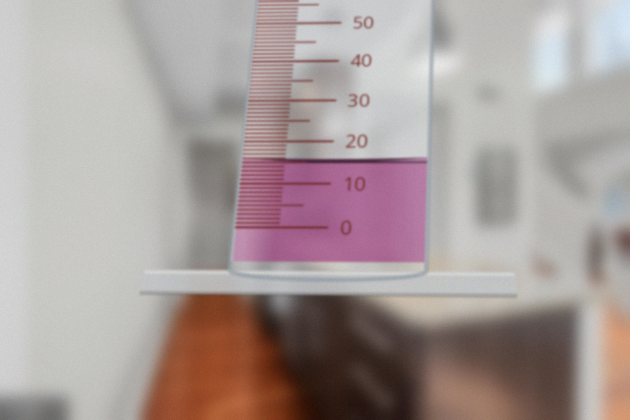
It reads 15; mL
